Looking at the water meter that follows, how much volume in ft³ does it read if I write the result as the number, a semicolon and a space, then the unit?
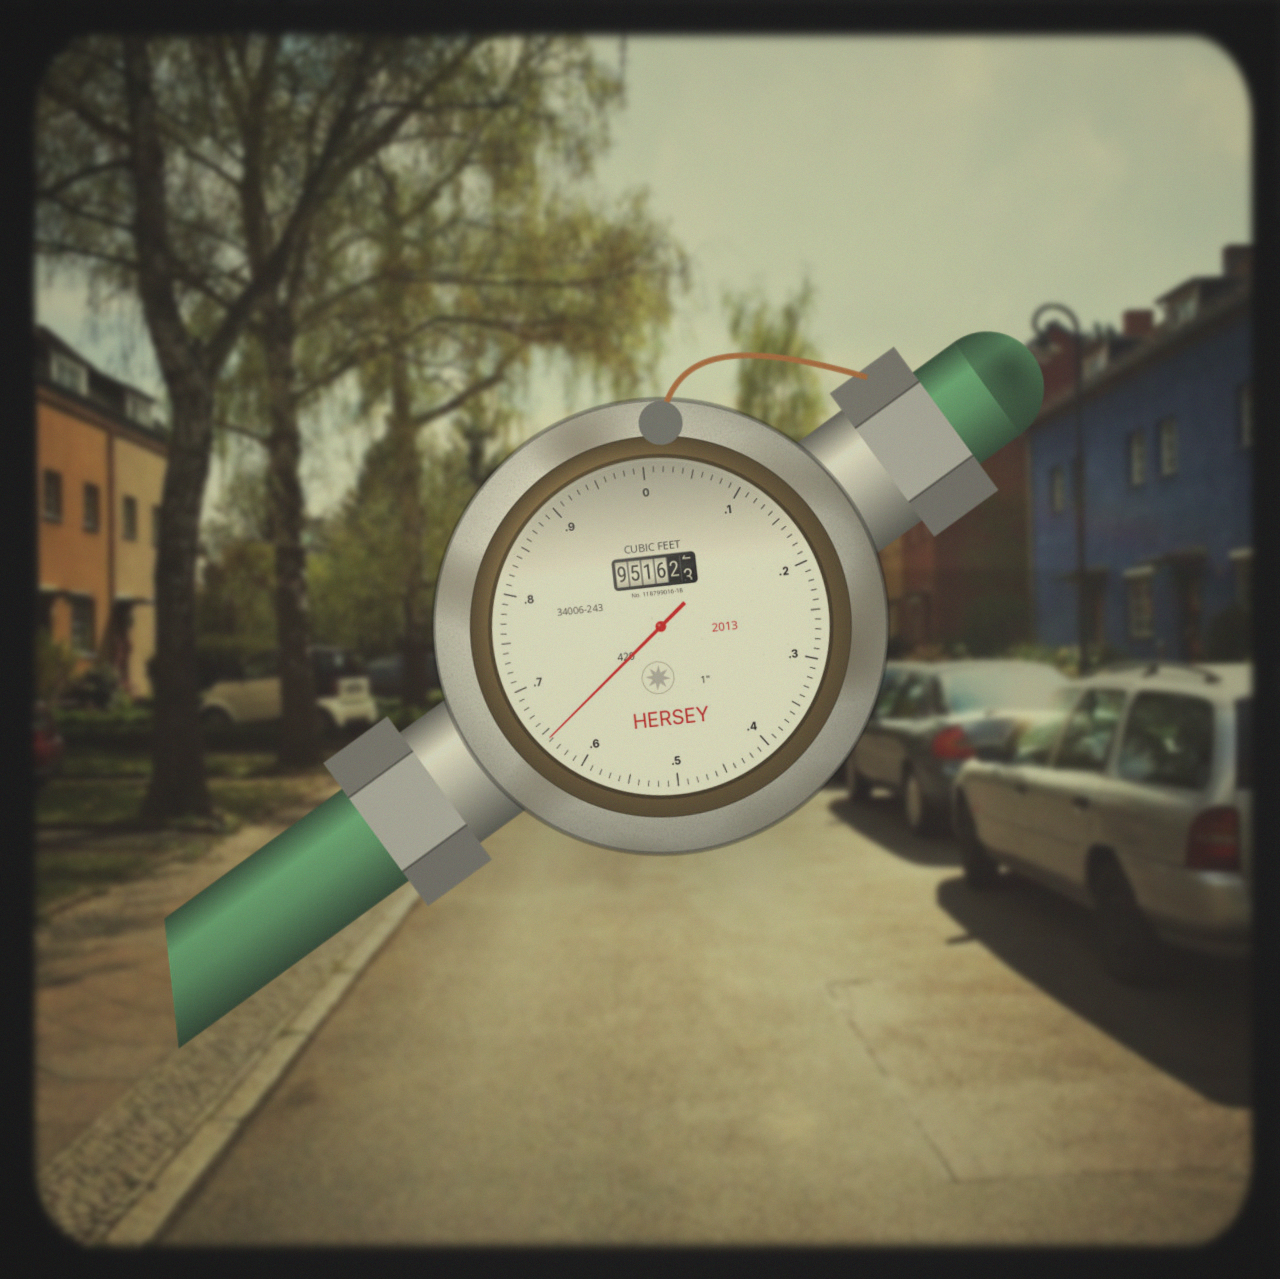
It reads 951622.64; ft³
